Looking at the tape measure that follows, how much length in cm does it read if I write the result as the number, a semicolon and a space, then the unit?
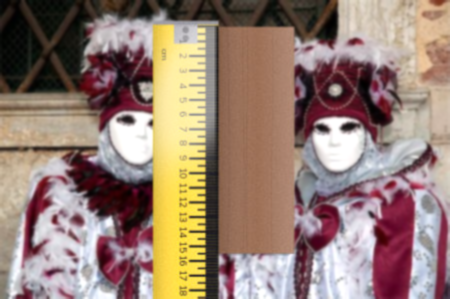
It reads 15.5; cm
